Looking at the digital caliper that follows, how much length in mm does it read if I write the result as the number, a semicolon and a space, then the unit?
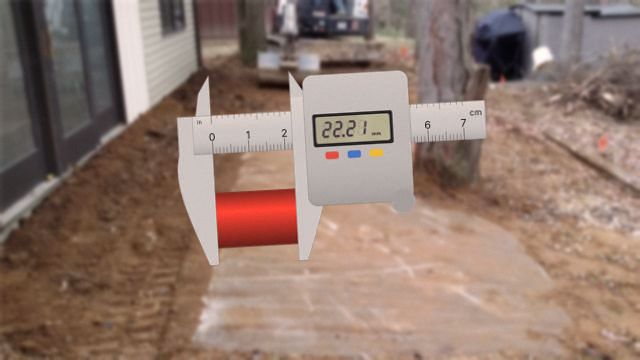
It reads 22.21; mm
